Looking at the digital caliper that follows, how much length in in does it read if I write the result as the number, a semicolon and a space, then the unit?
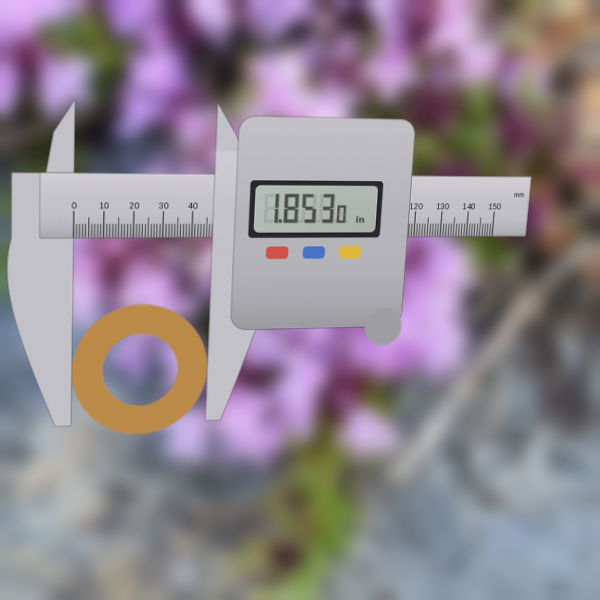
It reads 1.8530; in
